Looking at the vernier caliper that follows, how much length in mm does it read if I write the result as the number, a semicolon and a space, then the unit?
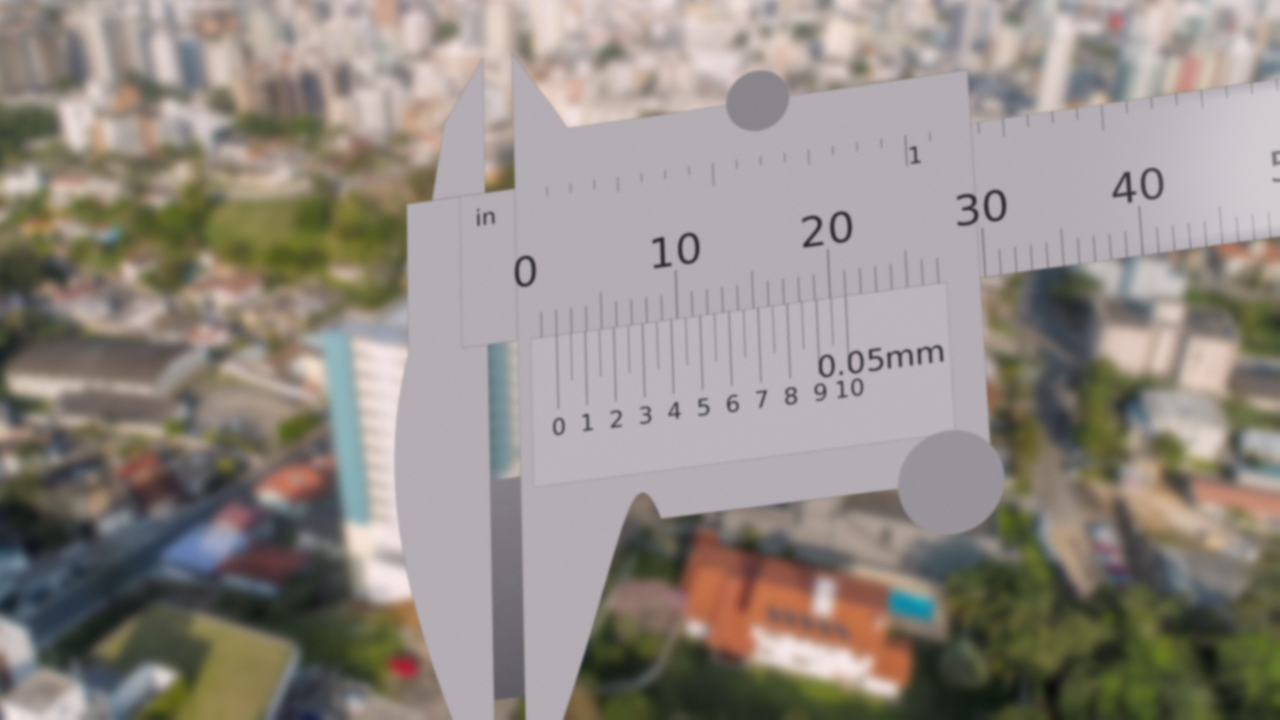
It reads 2.0; mm
